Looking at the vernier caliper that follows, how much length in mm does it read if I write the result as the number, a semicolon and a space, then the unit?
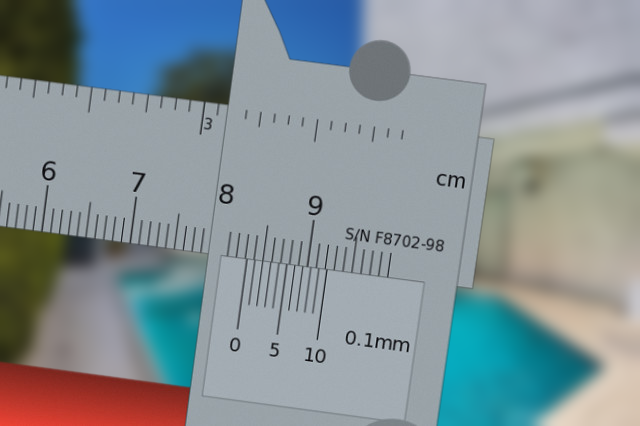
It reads 83.2; mm
